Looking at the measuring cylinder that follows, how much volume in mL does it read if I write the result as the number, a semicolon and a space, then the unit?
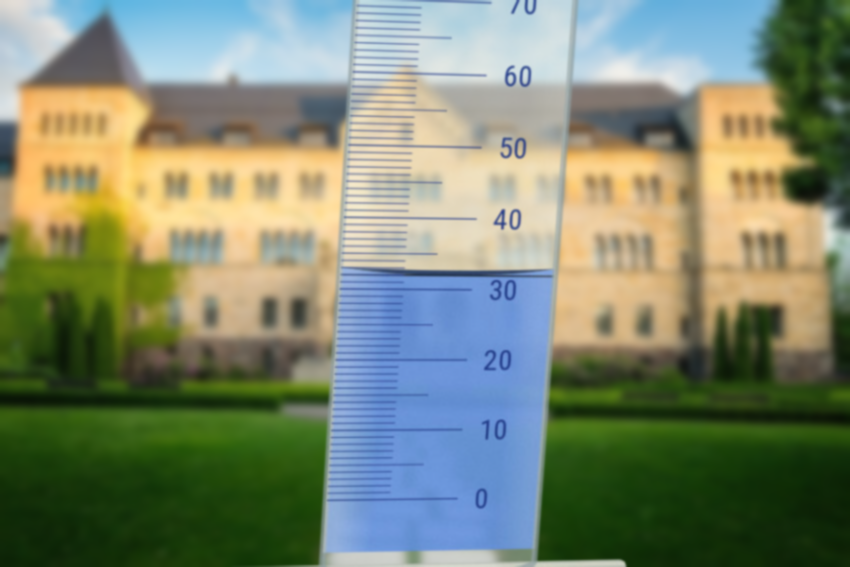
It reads 32; mL
